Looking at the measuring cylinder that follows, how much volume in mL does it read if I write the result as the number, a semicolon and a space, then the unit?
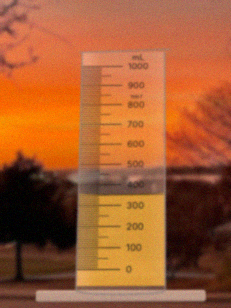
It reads 350; mL
